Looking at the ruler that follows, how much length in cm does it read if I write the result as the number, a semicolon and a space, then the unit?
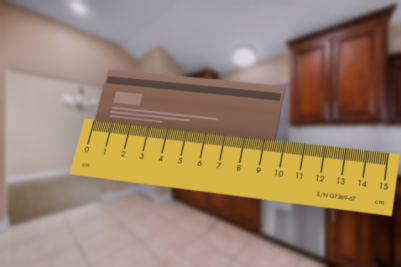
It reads 9.5; cm
